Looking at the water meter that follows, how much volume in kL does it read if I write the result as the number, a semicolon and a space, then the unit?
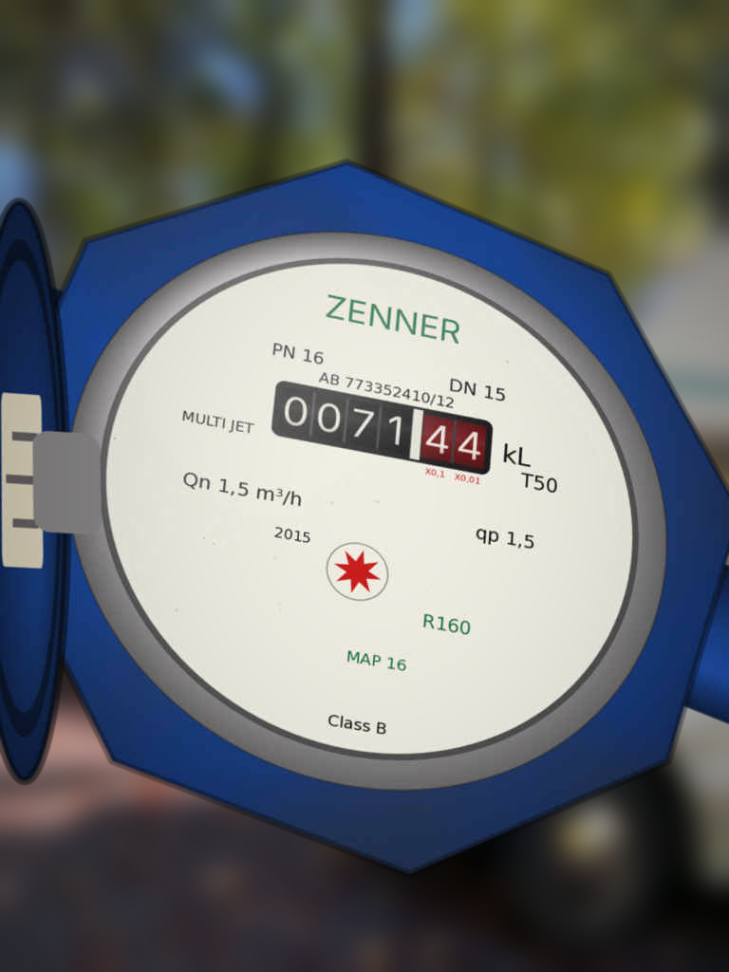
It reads 71.44; kL
